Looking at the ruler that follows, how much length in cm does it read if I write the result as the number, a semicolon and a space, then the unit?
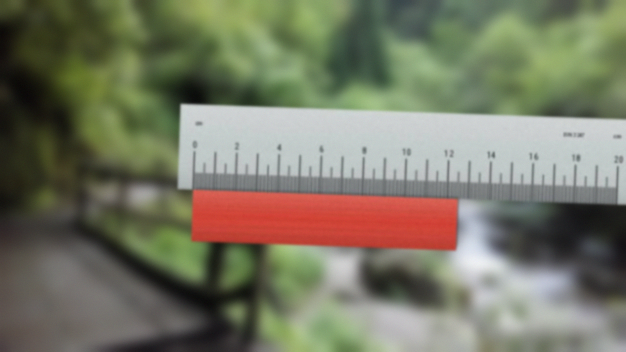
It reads 12.5; cm
